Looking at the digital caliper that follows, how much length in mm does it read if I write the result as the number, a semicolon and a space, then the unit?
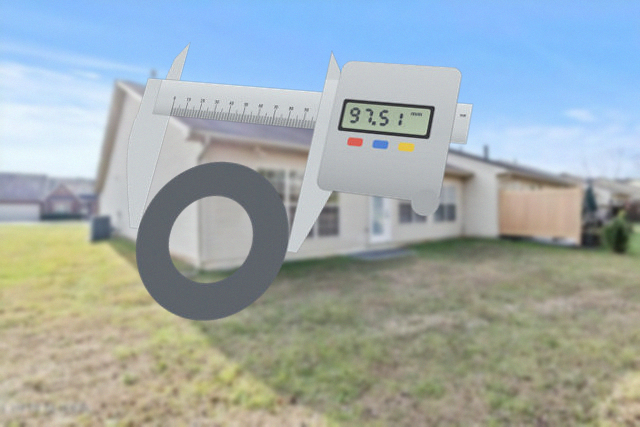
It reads 97.51; mm
